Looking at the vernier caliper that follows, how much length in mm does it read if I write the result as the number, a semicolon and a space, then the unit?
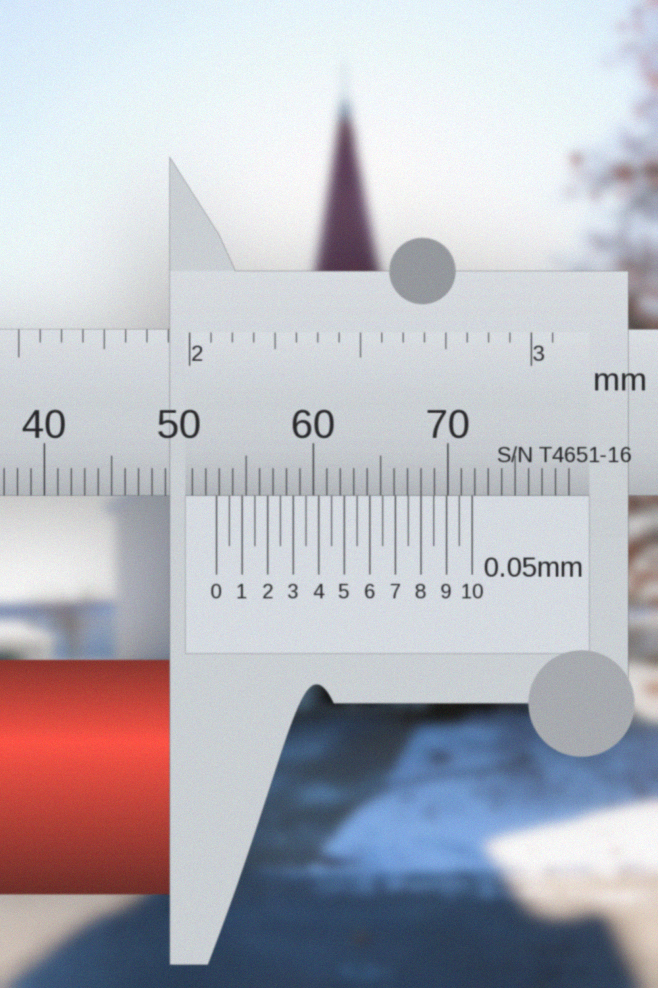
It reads 52.8; mm
